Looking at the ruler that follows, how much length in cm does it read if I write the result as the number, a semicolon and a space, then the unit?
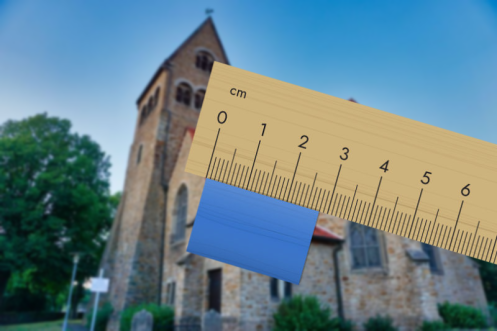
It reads 2.8; cm
